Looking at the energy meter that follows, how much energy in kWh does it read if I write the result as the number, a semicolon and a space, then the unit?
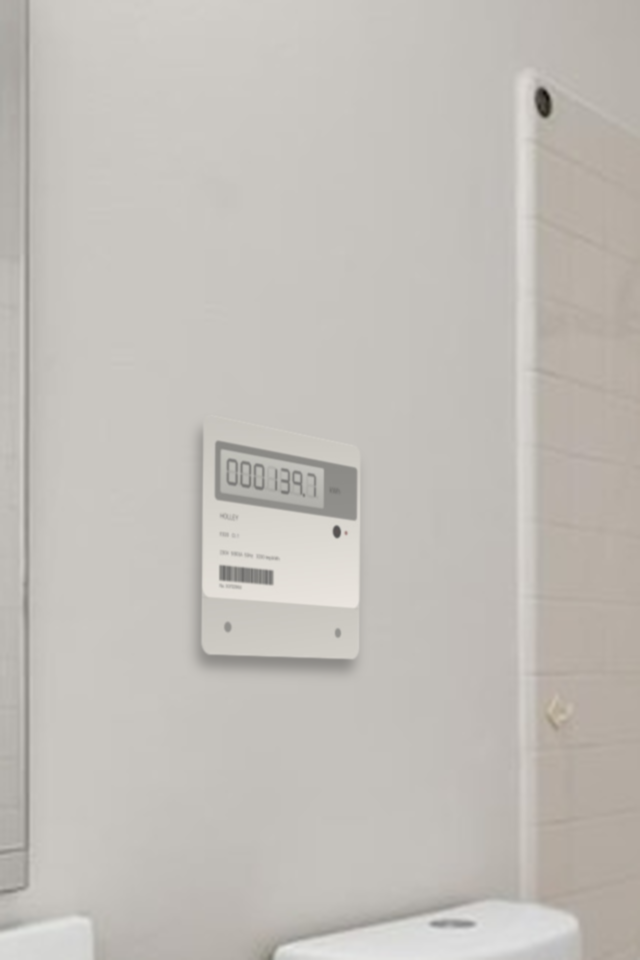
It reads 139.7; kWh
